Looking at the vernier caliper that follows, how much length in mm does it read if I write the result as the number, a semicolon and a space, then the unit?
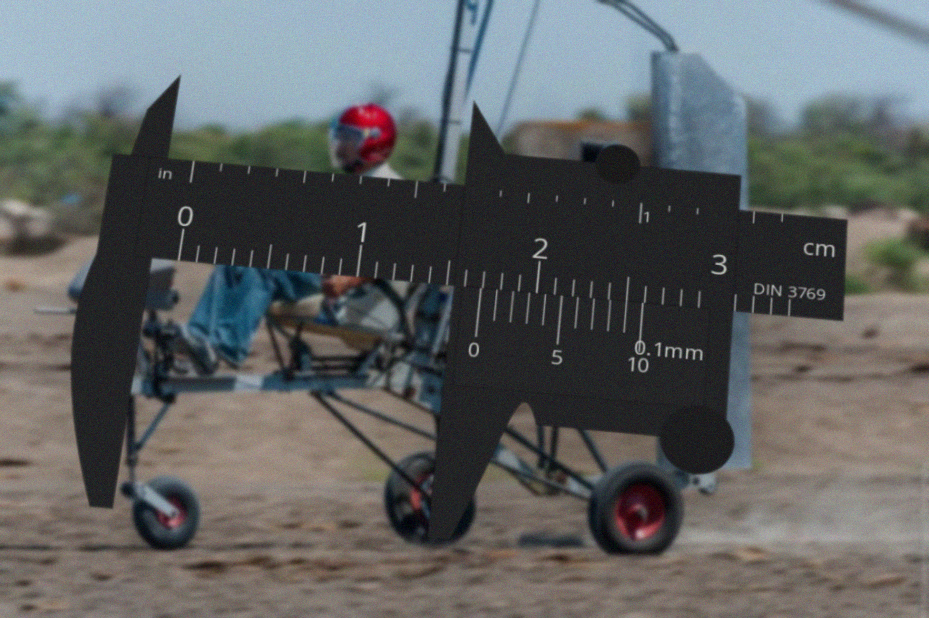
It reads 16.9; mm
